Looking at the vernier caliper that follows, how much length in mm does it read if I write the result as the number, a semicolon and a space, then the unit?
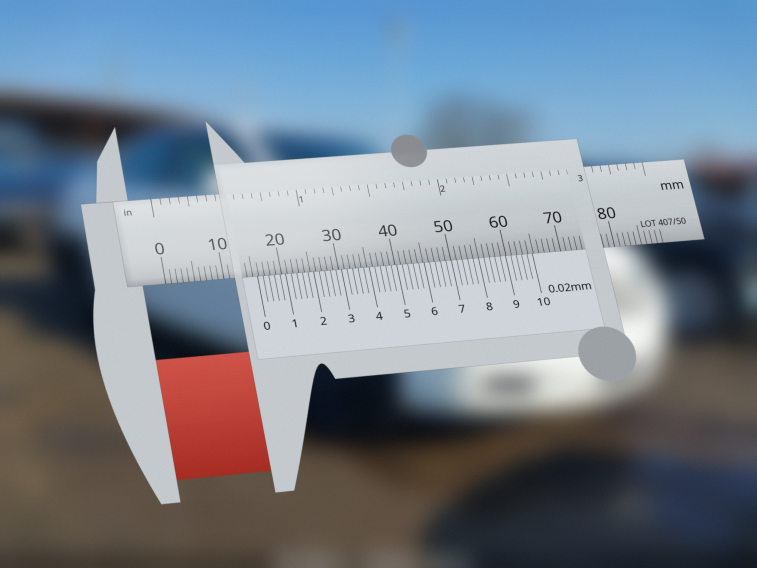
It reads 15.8; mm
